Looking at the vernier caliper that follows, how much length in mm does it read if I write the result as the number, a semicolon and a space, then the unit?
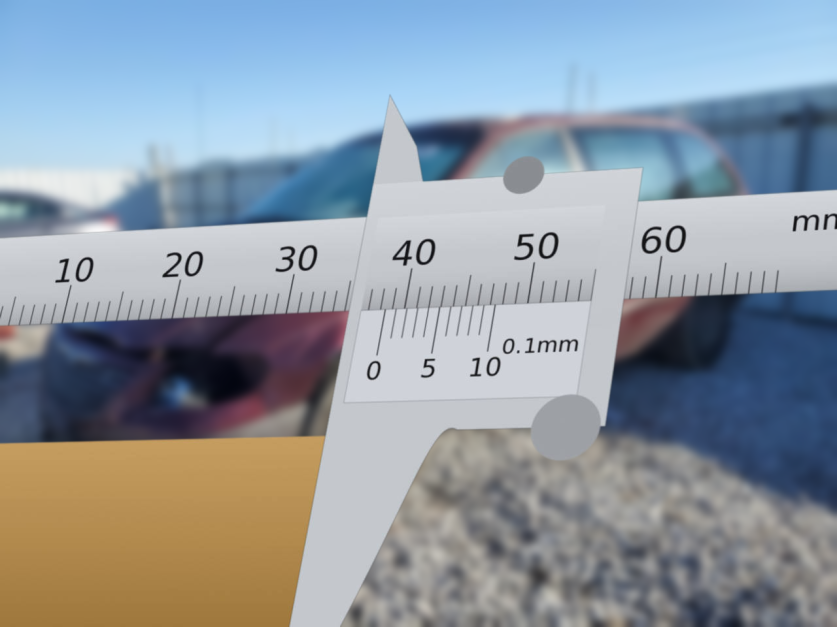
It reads 38.4; mm
